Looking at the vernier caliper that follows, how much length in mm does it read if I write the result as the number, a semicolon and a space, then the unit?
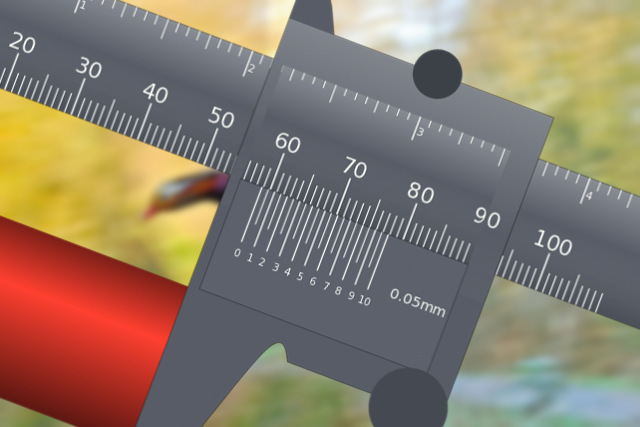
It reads 58.8; mm
